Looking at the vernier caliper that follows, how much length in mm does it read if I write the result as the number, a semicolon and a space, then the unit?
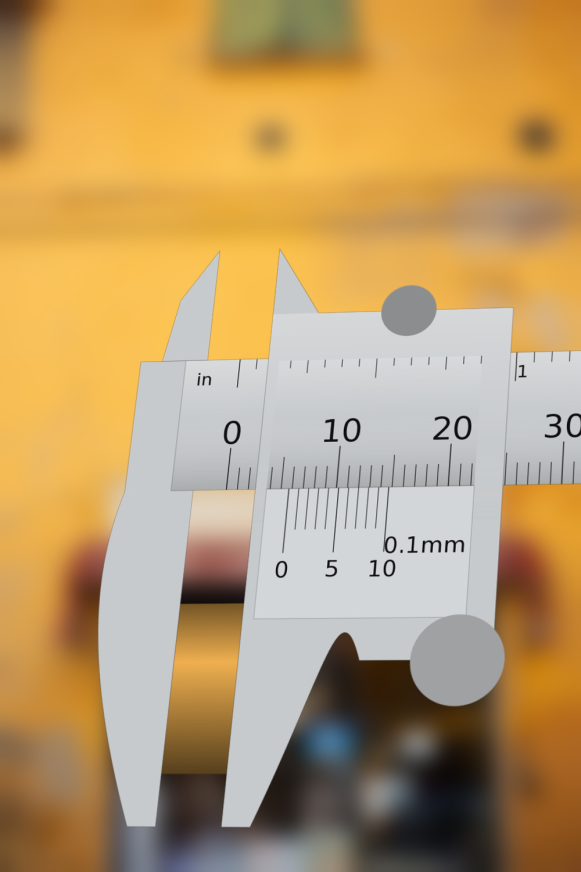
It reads 5.7; mm
